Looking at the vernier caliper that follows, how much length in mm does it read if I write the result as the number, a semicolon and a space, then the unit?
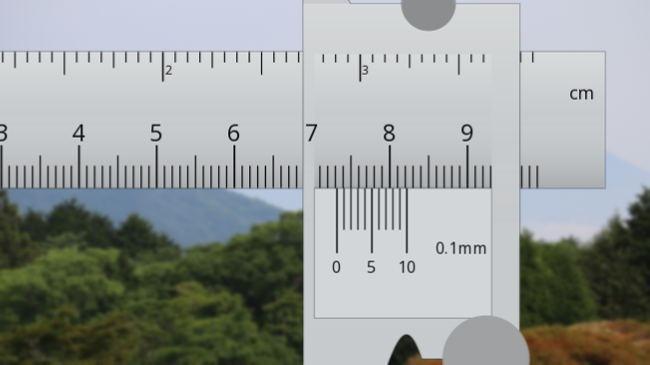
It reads 73.2; mm
